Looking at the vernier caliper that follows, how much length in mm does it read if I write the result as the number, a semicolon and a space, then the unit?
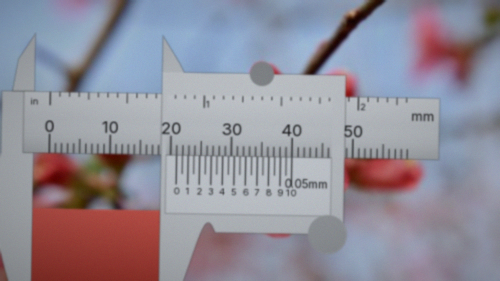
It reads 21.0; mm
